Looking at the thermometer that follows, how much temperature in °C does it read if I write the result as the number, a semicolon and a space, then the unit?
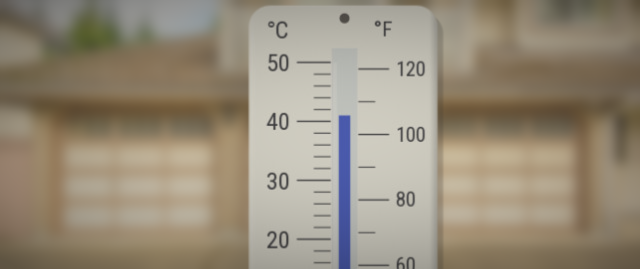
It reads 41; °C
